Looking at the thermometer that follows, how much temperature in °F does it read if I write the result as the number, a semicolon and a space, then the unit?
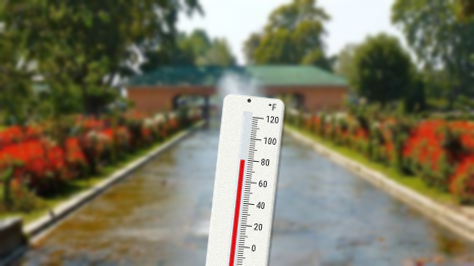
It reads 80; °F
